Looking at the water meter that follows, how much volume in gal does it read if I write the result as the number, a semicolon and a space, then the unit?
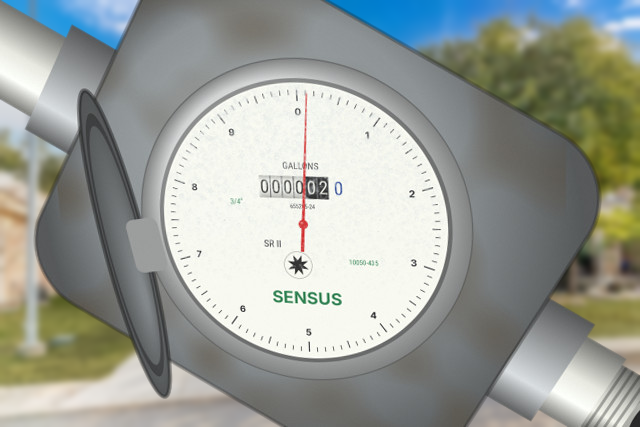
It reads 20.1; gal
